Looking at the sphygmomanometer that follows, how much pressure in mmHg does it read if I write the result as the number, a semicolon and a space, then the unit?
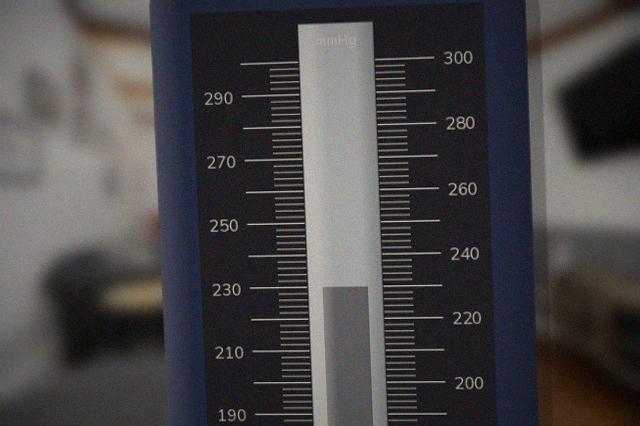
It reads 230; mmHg
